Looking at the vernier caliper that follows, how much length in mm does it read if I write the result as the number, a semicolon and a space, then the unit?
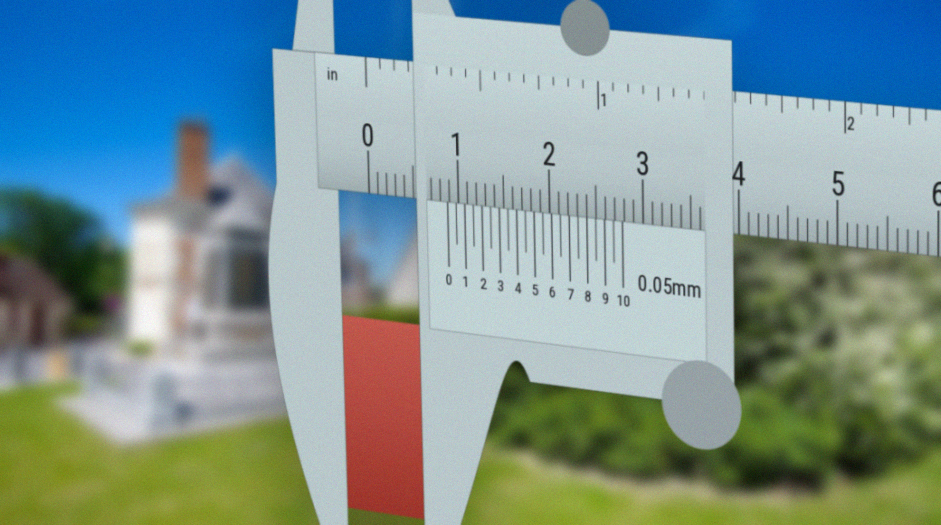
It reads 8.8; mm
